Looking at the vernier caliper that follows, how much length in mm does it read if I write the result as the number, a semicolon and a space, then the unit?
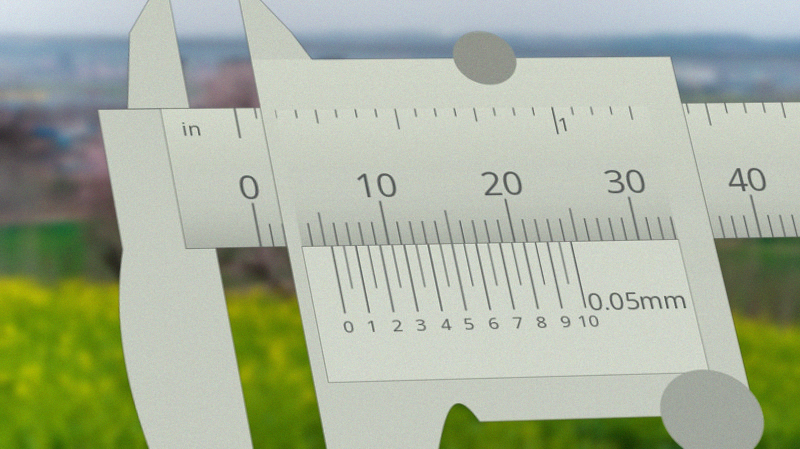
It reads 5.5; mm
